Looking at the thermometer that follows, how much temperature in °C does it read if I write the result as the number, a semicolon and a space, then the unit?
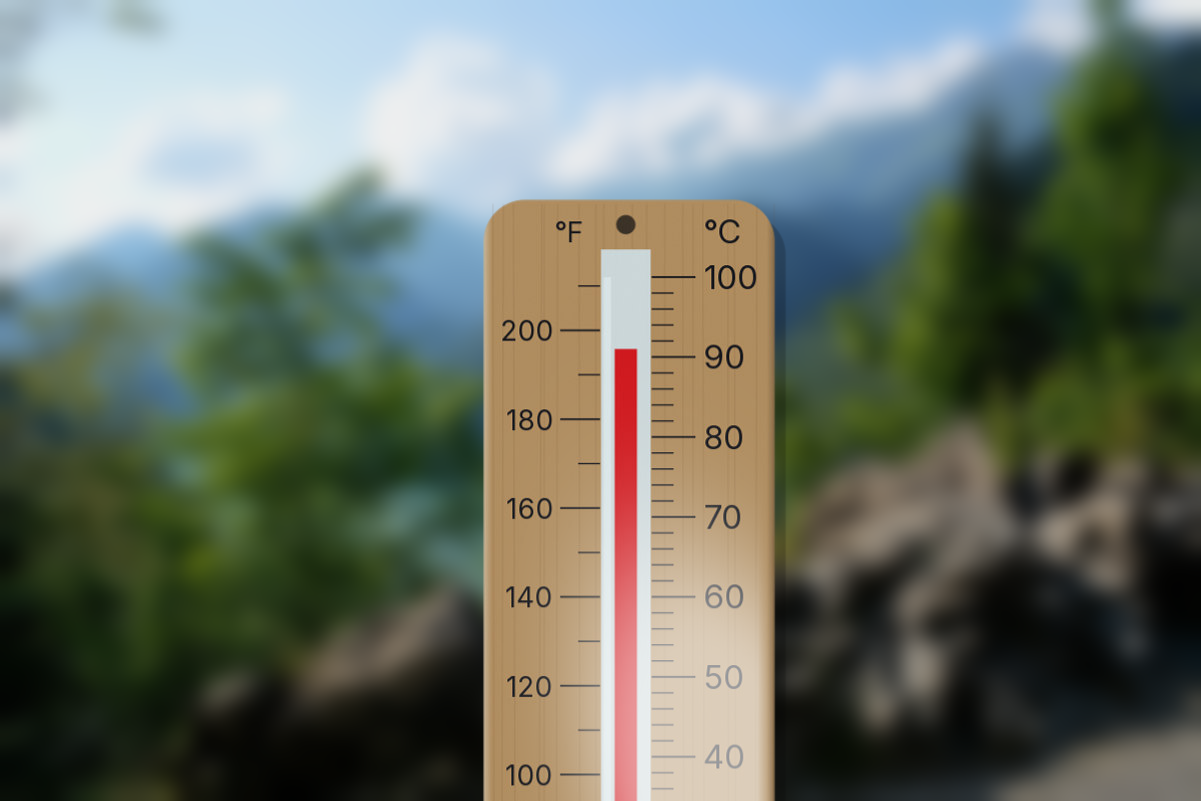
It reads 91; °C
